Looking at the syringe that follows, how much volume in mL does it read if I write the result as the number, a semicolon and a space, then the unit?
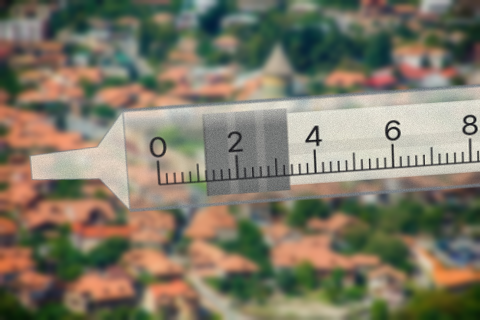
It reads 1.2; mL
